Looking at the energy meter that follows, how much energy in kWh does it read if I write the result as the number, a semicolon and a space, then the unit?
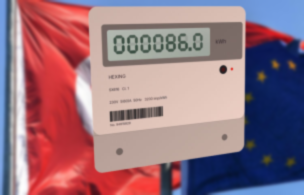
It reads 86.0; kWh
